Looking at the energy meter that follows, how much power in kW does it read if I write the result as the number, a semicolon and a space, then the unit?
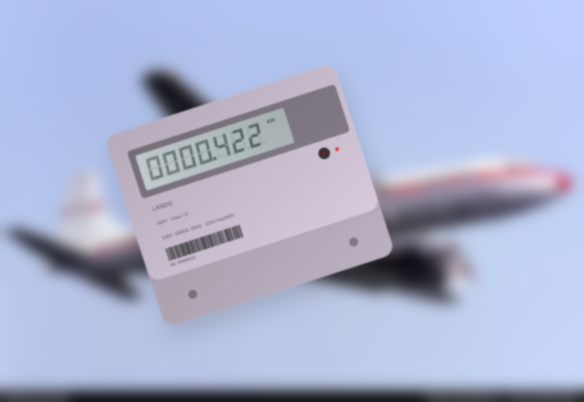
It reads 0.422; kW
